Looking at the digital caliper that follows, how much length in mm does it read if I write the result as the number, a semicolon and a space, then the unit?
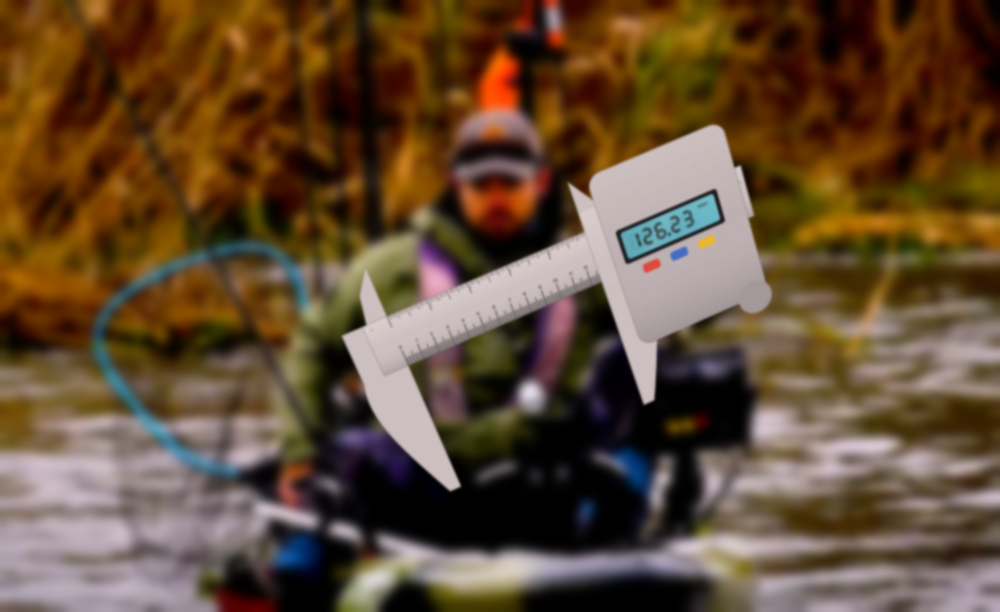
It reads 126.23; mm
